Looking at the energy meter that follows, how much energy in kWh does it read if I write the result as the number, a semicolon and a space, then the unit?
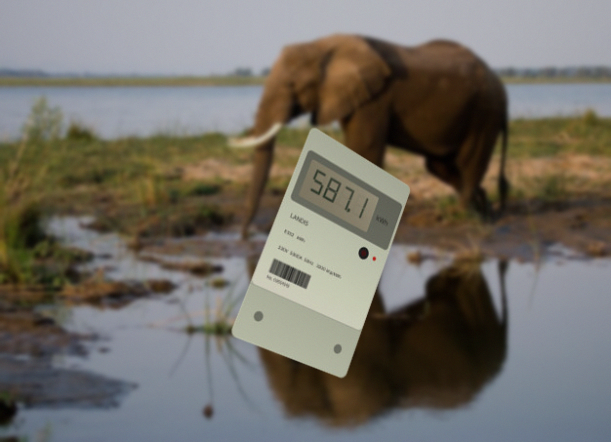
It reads 587.1; kWh
